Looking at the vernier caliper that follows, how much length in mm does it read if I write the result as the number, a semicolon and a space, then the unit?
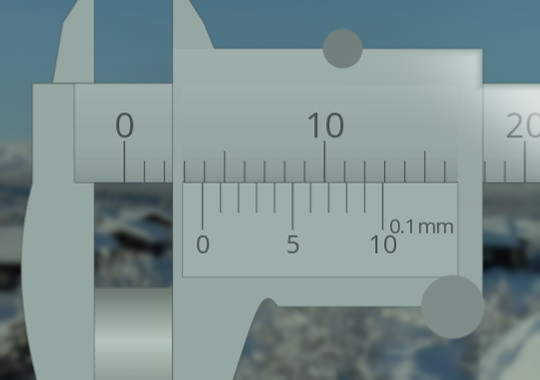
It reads 3.9; mm
